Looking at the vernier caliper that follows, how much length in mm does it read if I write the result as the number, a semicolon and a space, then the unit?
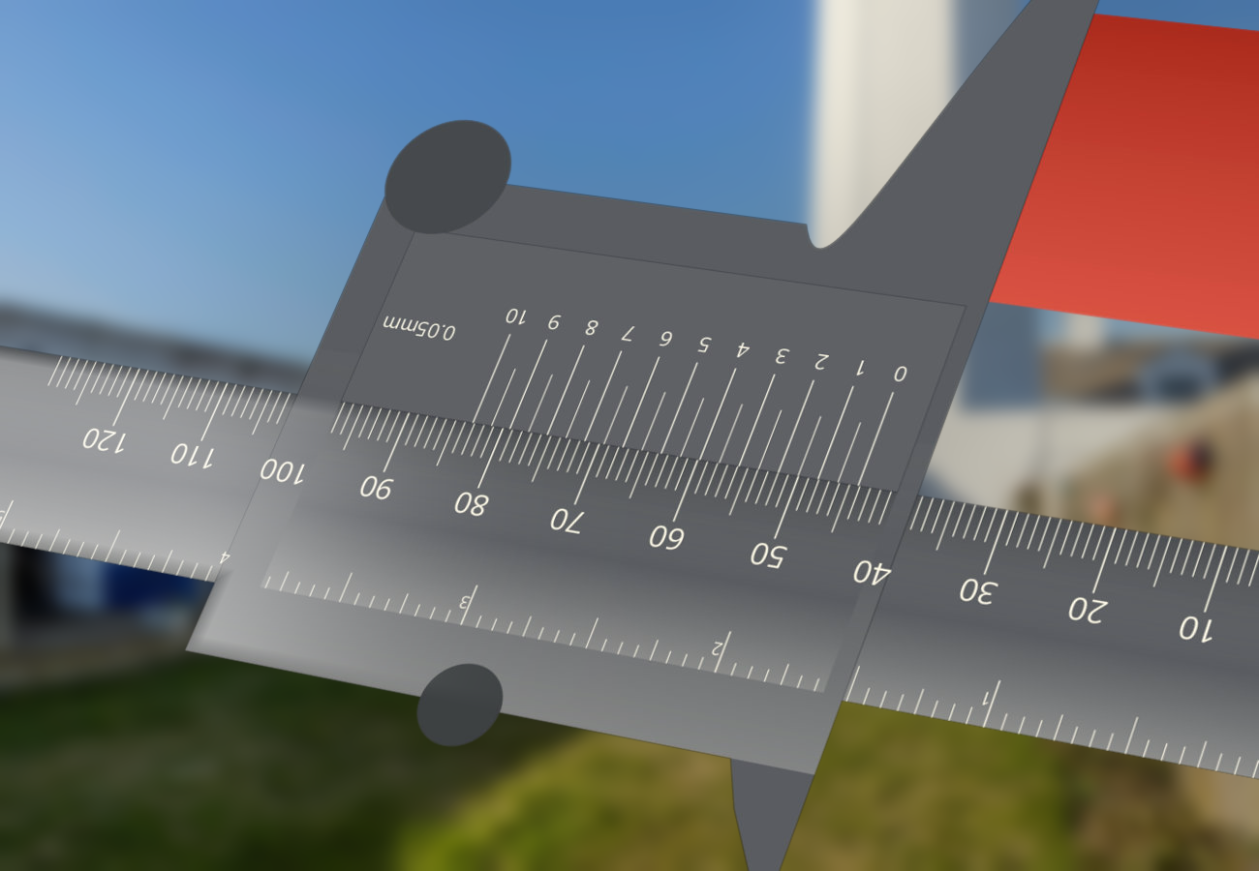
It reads 44.2; mm
